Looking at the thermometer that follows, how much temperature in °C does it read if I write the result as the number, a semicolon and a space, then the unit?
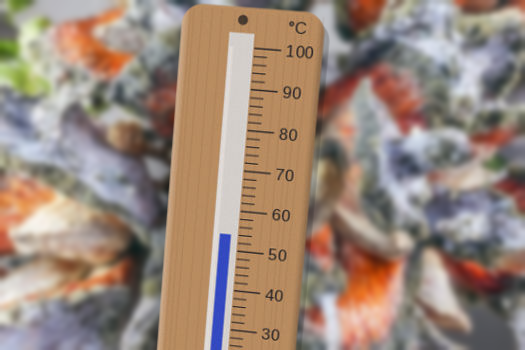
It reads 54; °C
